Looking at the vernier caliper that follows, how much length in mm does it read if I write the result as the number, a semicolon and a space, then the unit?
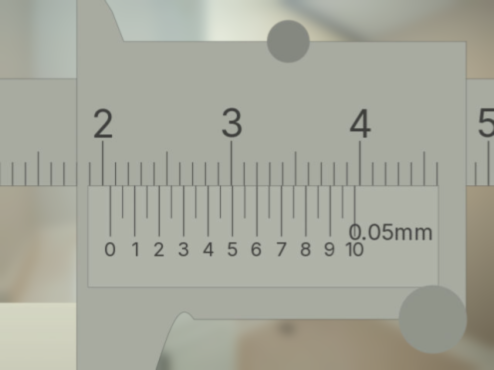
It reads 20.6; mm
